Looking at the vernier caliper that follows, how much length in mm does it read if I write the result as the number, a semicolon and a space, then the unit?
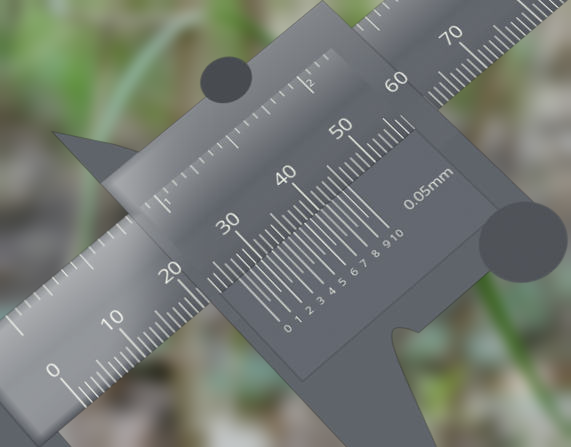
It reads 26.0; mm
